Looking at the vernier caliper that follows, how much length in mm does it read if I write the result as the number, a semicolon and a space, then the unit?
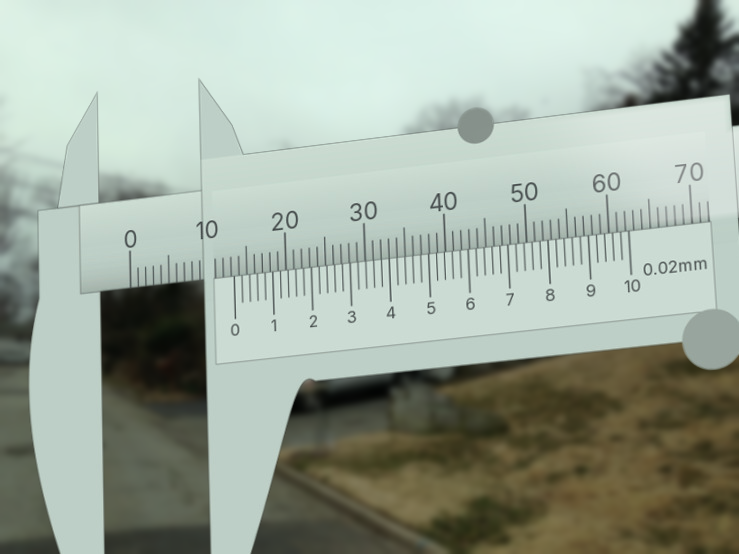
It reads 13.4; mm
